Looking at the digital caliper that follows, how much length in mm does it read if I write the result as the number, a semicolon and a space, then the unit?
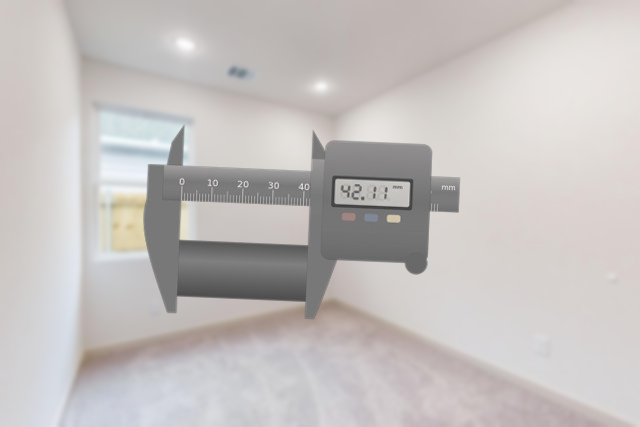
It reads 42.11; mm
